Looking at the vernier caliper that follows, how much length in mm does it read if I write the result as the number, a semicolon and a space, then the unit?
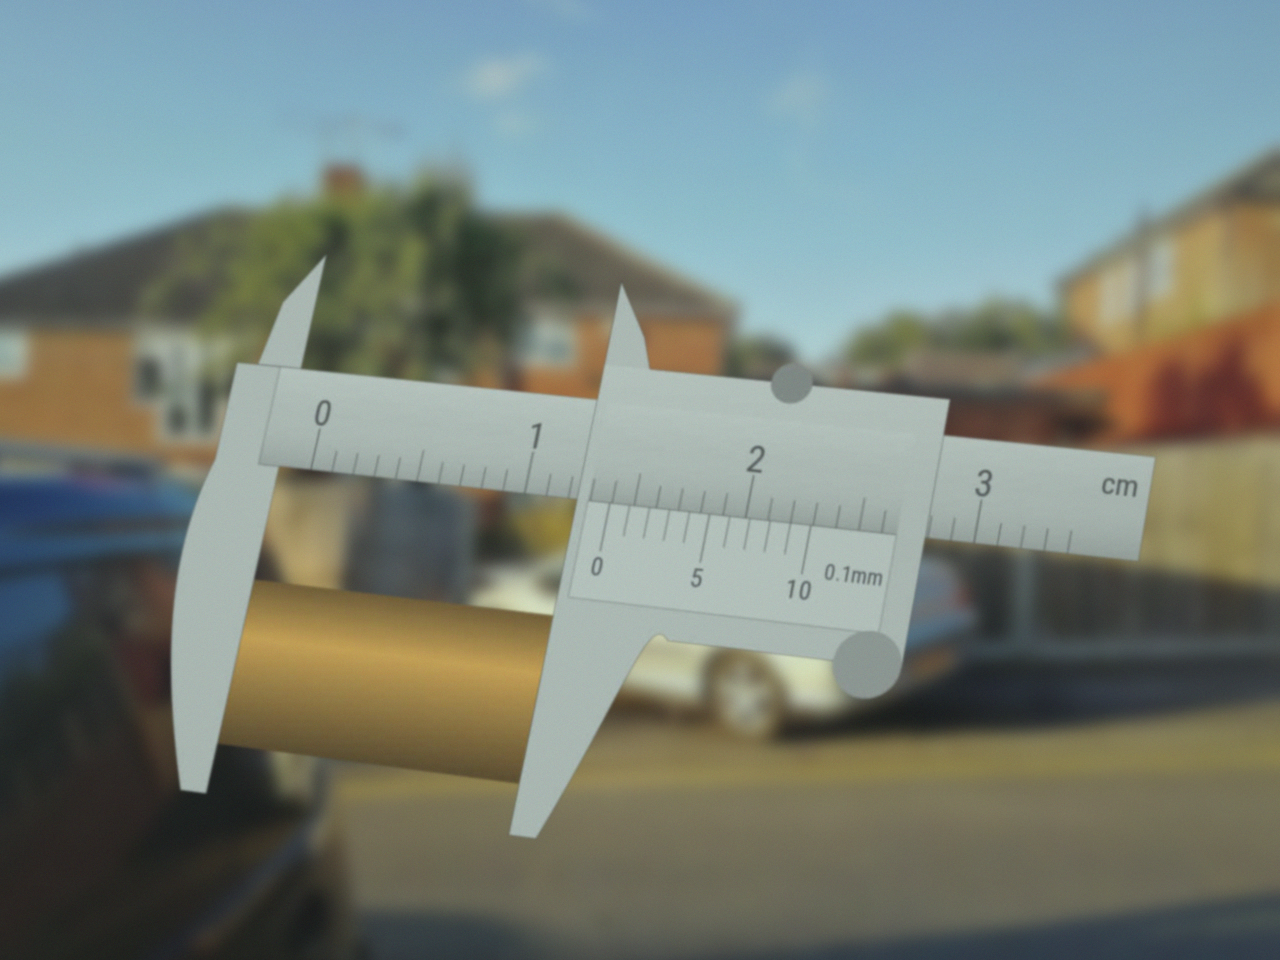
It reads 13.9; mm
